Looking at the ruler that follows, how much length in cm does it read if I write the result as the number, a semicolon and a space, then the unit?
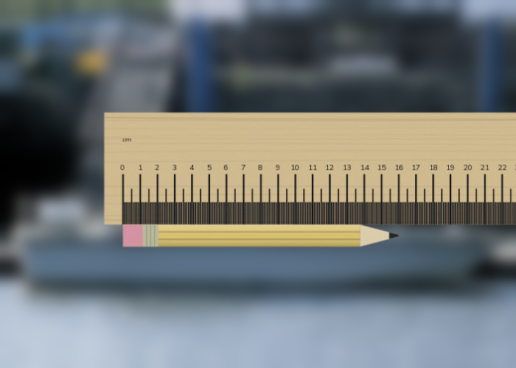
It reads 16; cm
